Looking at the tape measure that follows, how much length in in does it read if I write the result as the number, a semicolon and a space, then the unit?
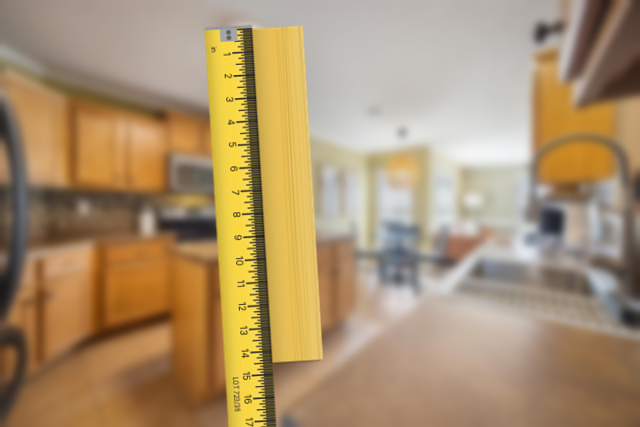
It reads 14.5; in
